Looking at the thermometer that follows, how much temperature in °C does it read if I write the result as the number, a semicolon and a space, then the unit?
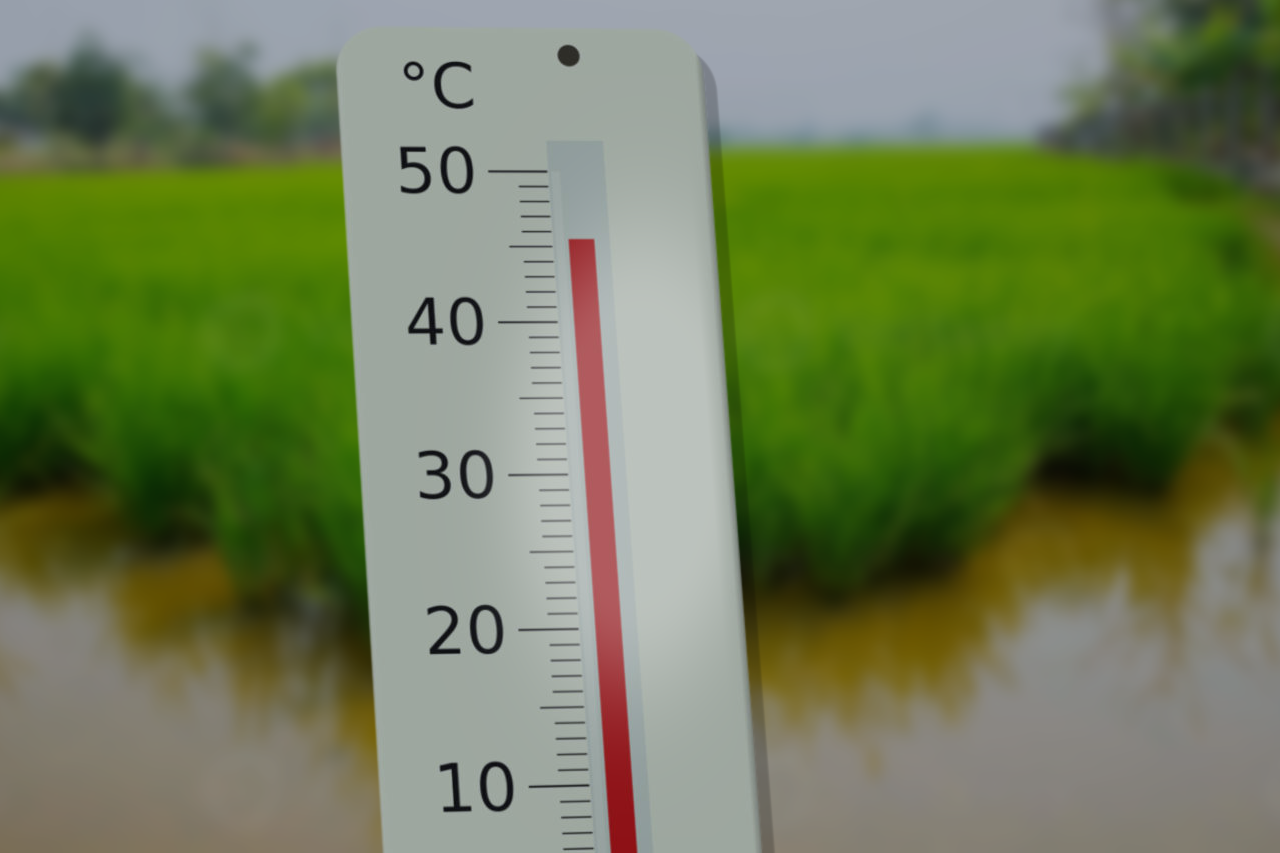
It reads 45.5; °C
